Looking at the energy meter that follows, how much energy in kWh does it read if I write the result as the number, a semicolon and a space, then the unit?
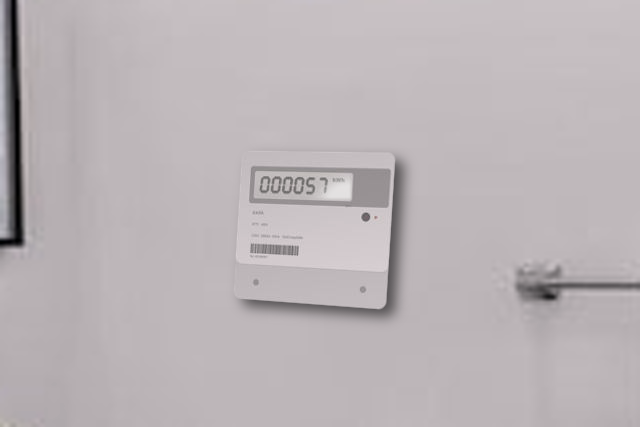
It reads 57; kWh
